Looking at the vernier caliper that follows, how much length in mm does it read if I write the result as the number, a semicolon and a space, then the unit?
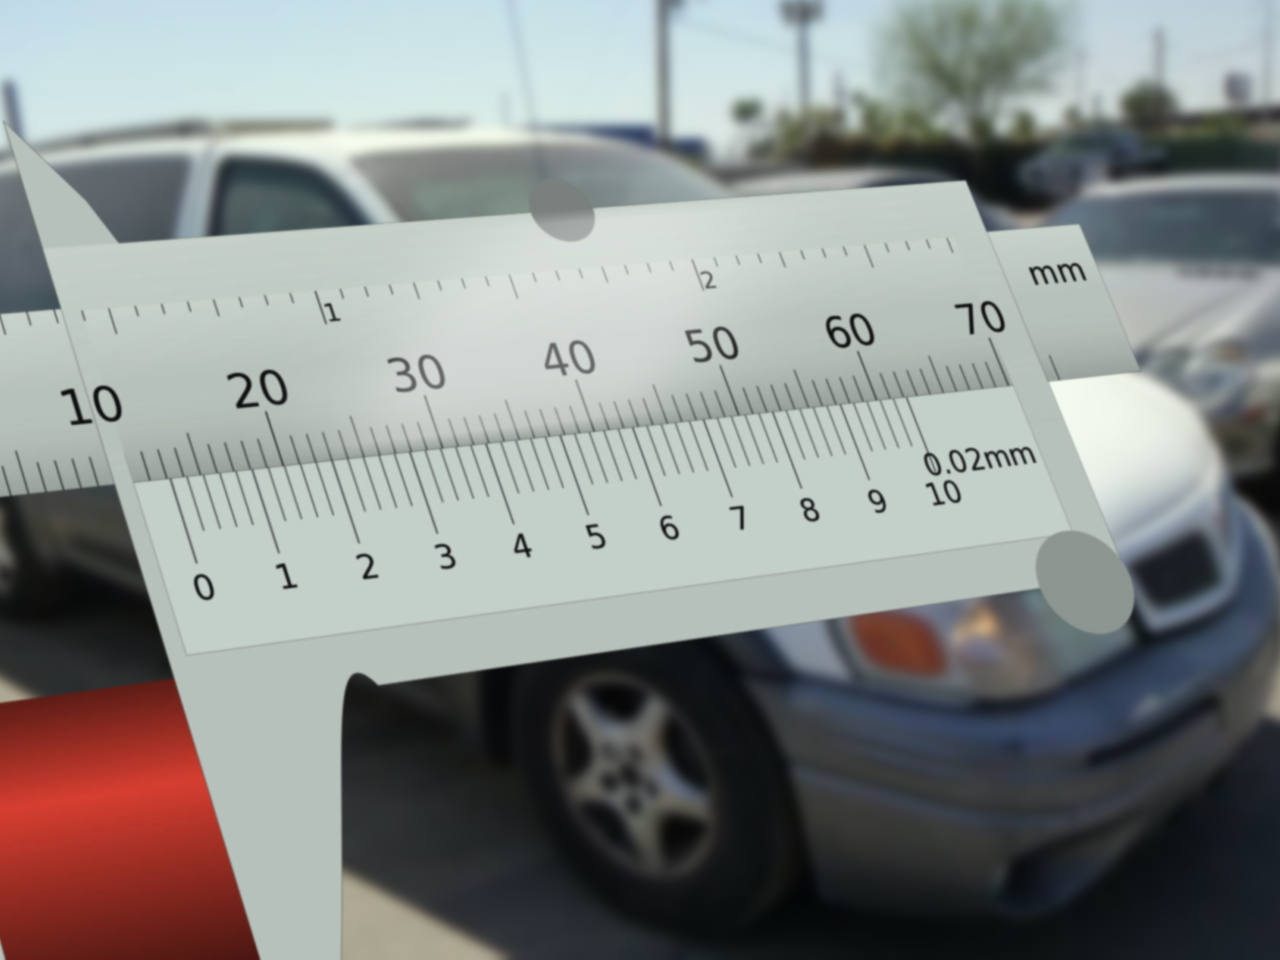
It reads 13.2; mm
